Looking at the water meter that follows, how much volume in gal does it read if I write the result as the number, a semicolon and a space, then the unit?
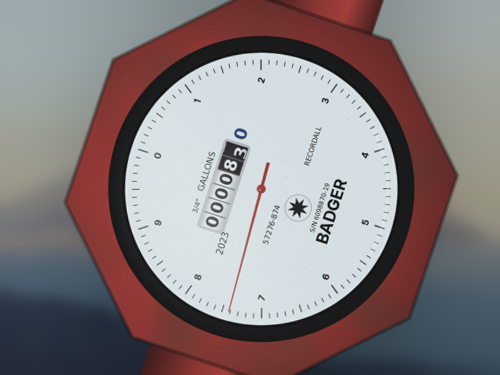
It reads 827.4; gal
